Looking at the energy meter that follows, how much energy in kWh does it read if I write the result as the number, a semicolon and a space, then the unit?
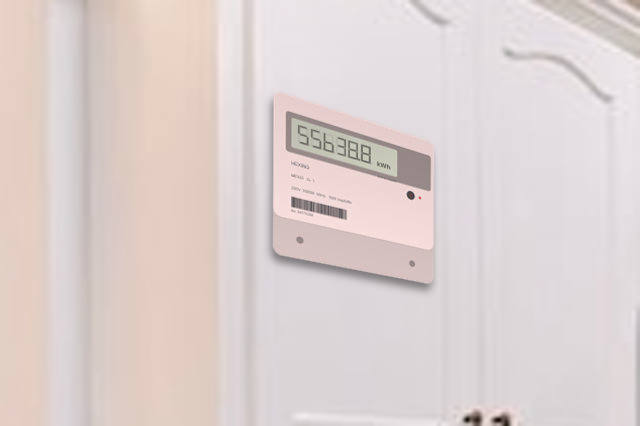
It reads 55638.8; kWh
